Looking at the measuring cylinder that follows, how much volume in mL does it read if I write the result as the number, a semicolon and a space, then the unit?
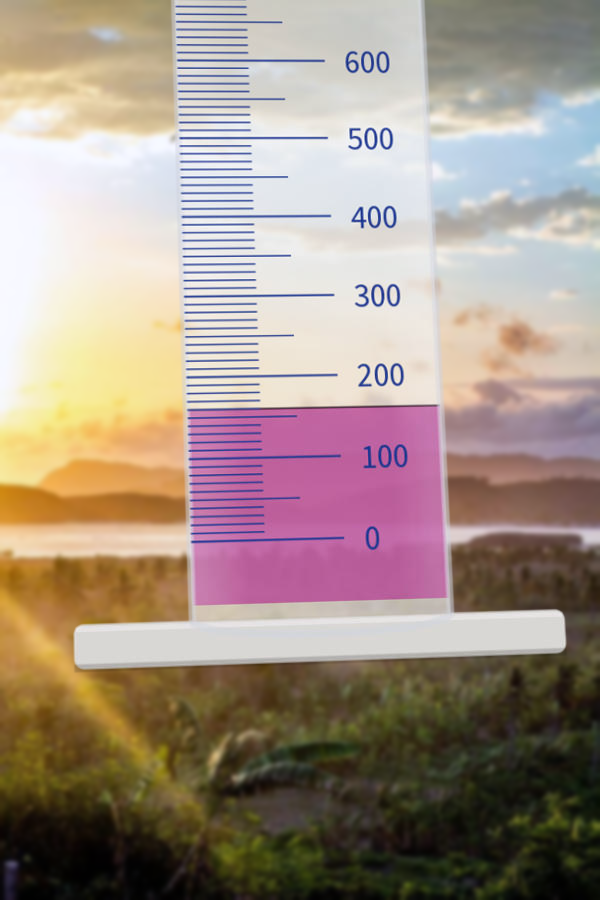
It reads 160; mL
